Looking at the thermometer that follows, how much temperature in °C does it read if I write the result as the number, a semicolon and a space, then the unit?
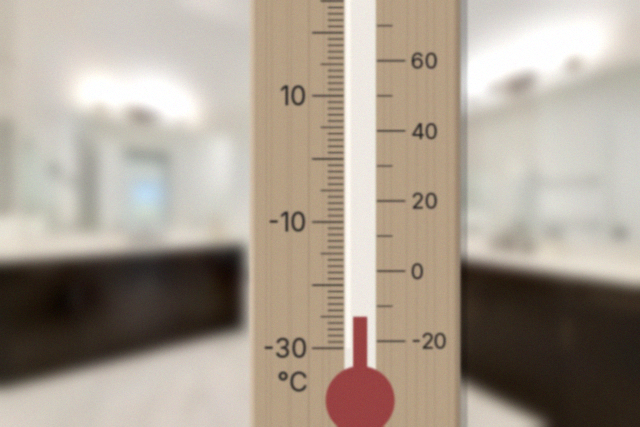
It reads -25; °C
